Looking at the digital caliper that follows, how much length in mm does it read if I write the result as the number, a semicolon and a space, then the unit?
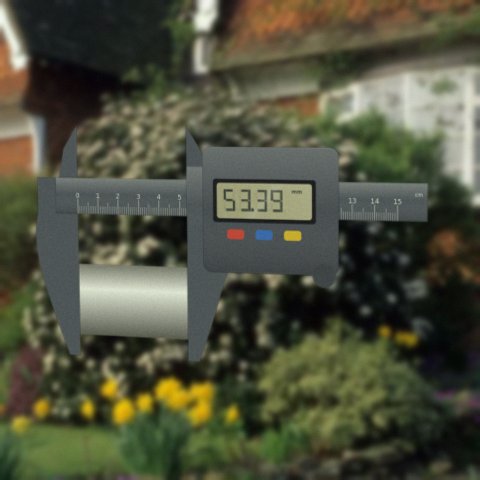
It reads 53.39; mm
